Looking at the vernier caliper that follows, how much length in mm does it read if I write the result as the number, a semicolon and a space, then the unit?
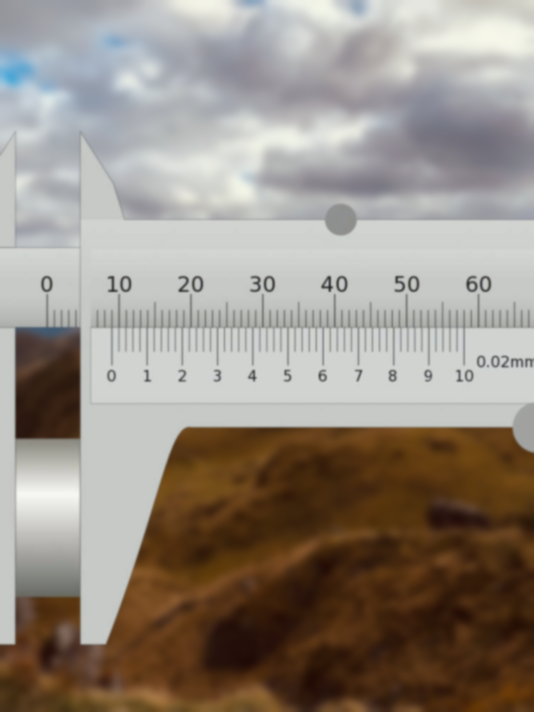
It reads 9.0; mm
